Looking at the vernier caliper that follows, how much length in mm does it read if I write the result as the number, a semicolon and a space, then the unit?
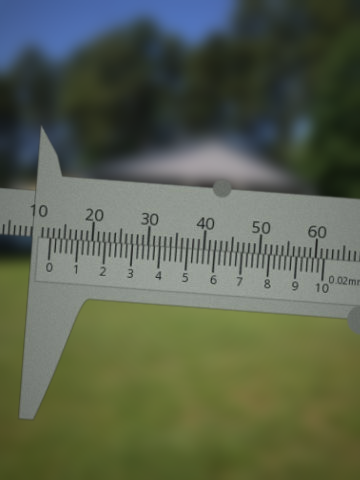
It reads 12.5; mm
